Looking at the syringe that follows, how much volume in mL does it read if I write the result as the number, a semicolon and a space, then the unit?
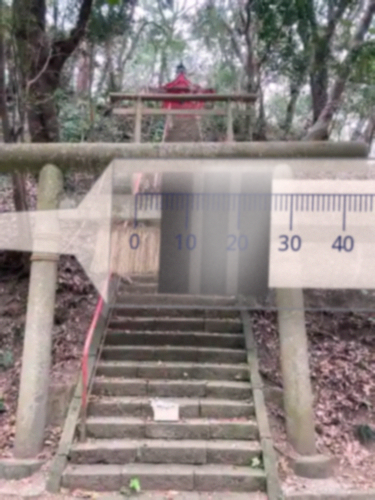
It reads 5; mL
